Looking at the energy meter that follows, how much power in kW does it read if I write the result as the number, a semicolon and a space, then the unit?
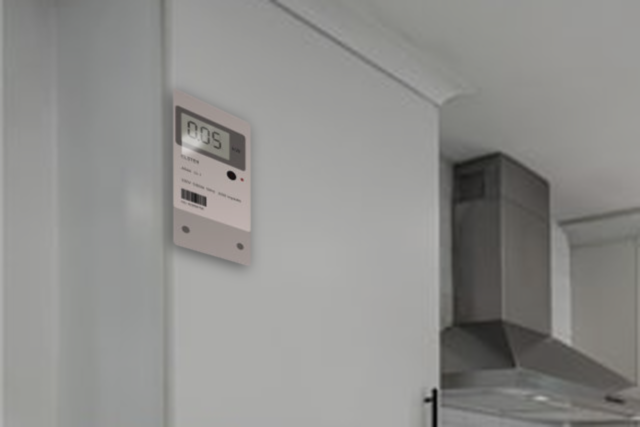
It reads 0.05; kW
